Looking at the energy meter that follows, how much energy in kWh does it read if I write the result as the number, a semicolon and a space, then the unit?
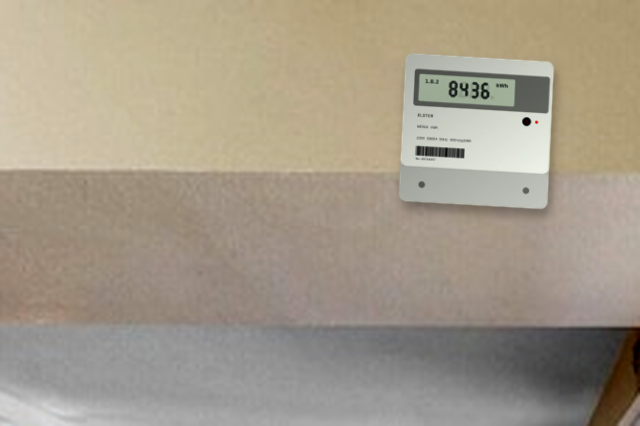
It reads 8436; kWh
